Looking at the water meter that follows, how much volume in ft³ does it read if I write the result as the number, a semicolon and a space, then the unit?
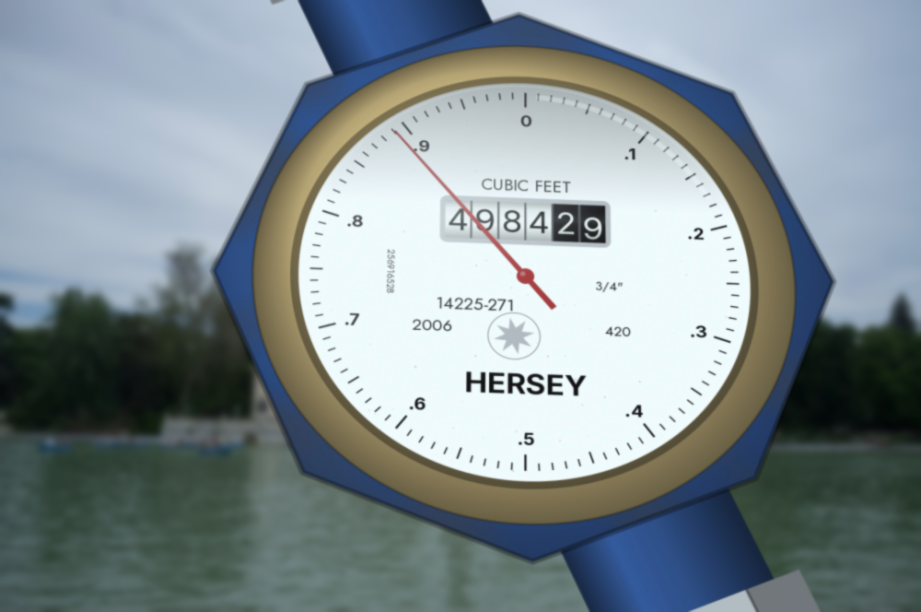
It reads 498428.89; ft³
